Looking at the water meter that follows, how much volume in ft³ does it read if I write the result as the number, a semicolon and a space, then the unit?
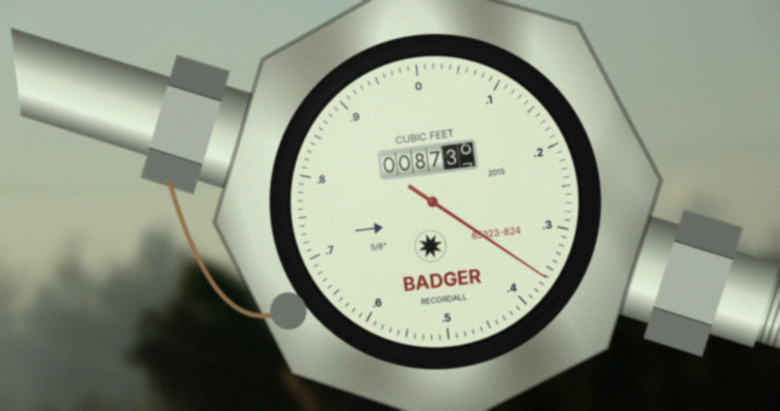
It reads 8736.36; ft³
